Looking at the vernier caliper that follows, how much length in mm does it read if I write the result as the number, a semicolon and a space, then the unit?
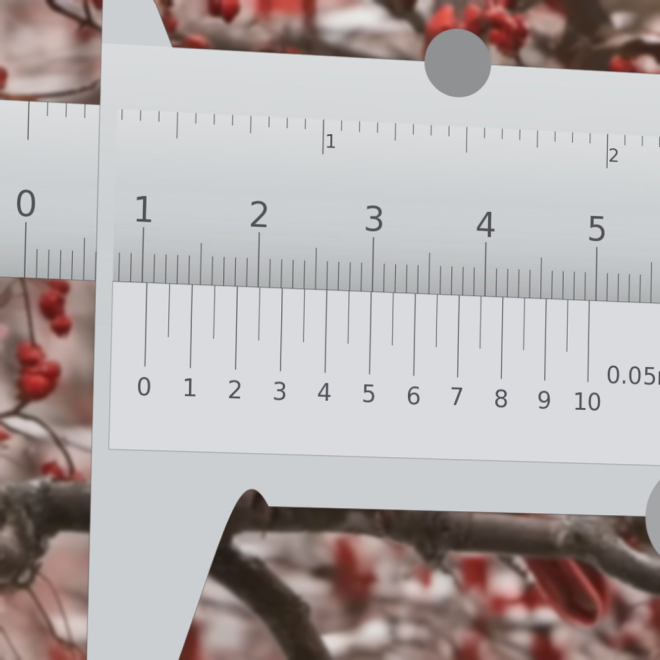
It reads 10.4; mm
